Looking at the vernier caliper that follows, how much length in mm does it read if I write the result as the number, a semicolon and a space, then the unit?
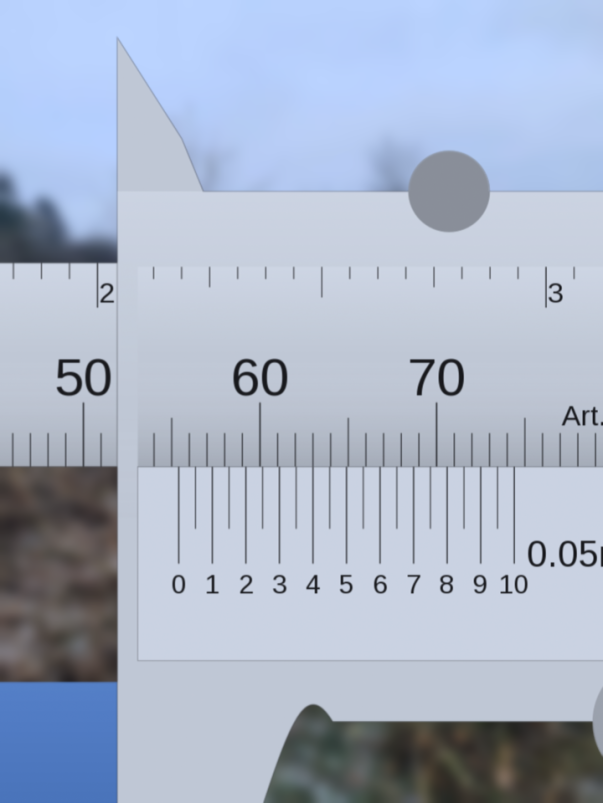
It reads 55.4; mm
